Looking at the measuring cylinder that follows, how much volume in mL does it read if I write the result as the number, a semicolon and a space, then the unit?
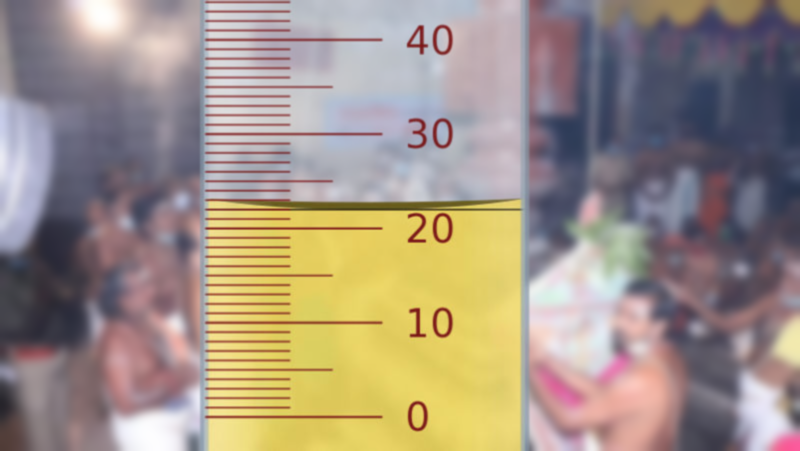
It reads 22; mL
